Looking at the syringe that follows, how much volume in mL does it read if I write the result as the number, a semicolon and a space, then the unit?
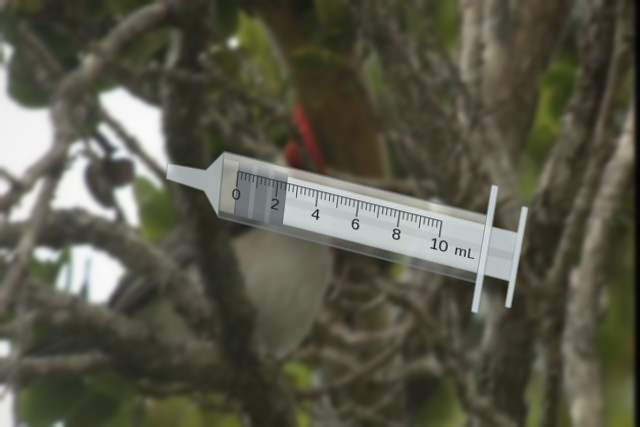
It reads 0; mL
